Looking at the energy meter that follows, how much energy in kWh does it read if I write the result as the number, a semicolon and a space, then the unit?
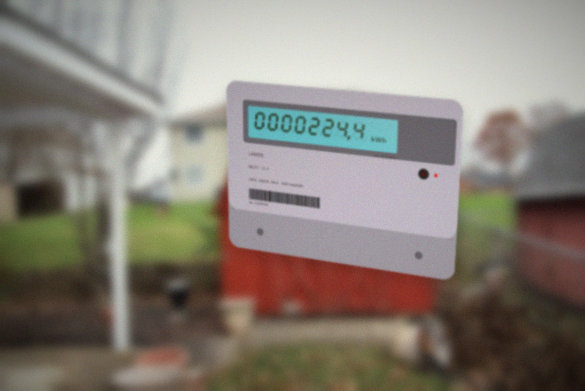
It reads 224.4; kWh
